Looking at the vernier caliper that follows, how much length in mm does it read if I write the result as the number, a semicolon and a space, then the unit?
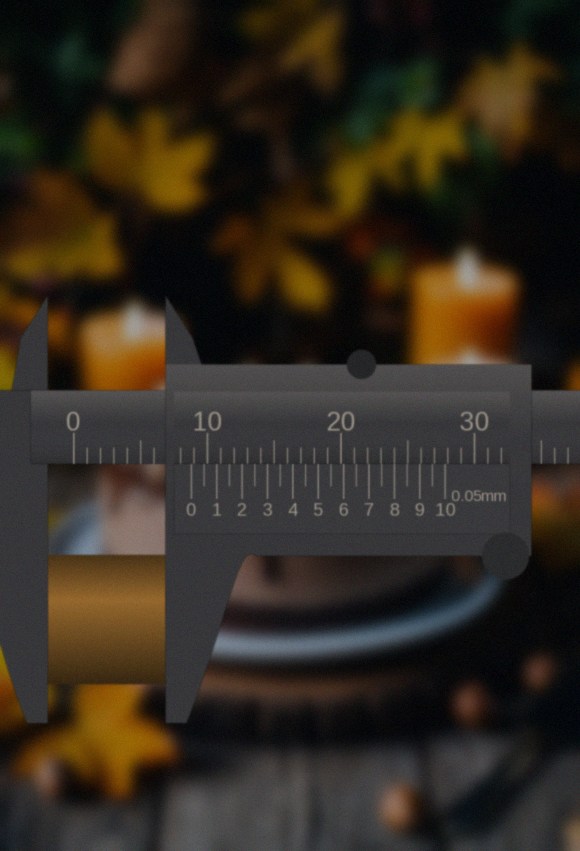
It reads 8.8; mm
